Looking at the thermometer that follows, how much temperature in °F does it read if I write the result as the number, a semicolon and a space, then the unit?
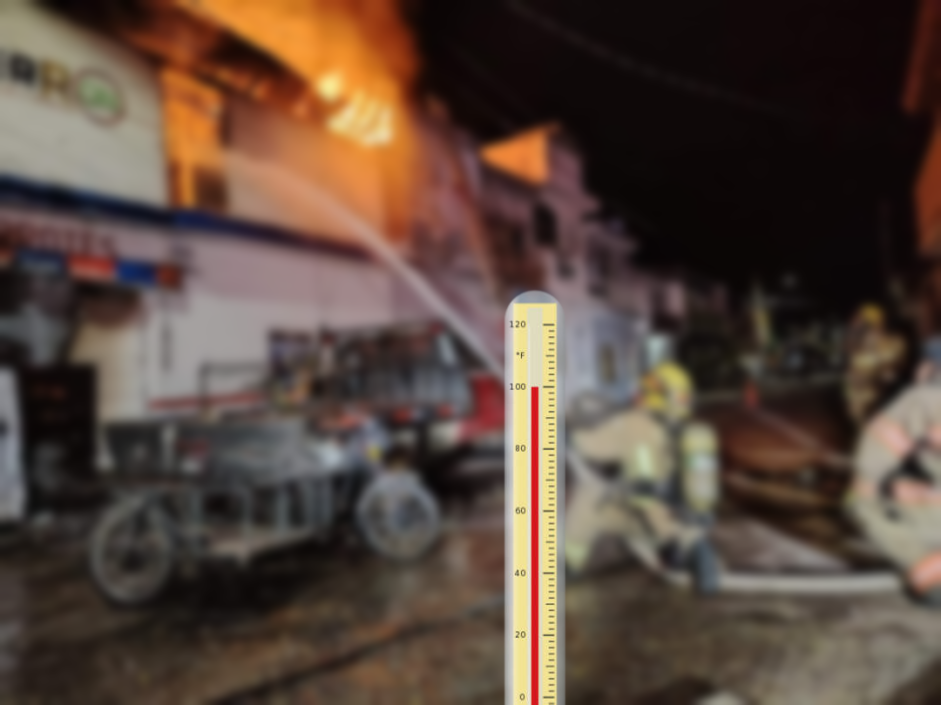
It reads 100; °F
